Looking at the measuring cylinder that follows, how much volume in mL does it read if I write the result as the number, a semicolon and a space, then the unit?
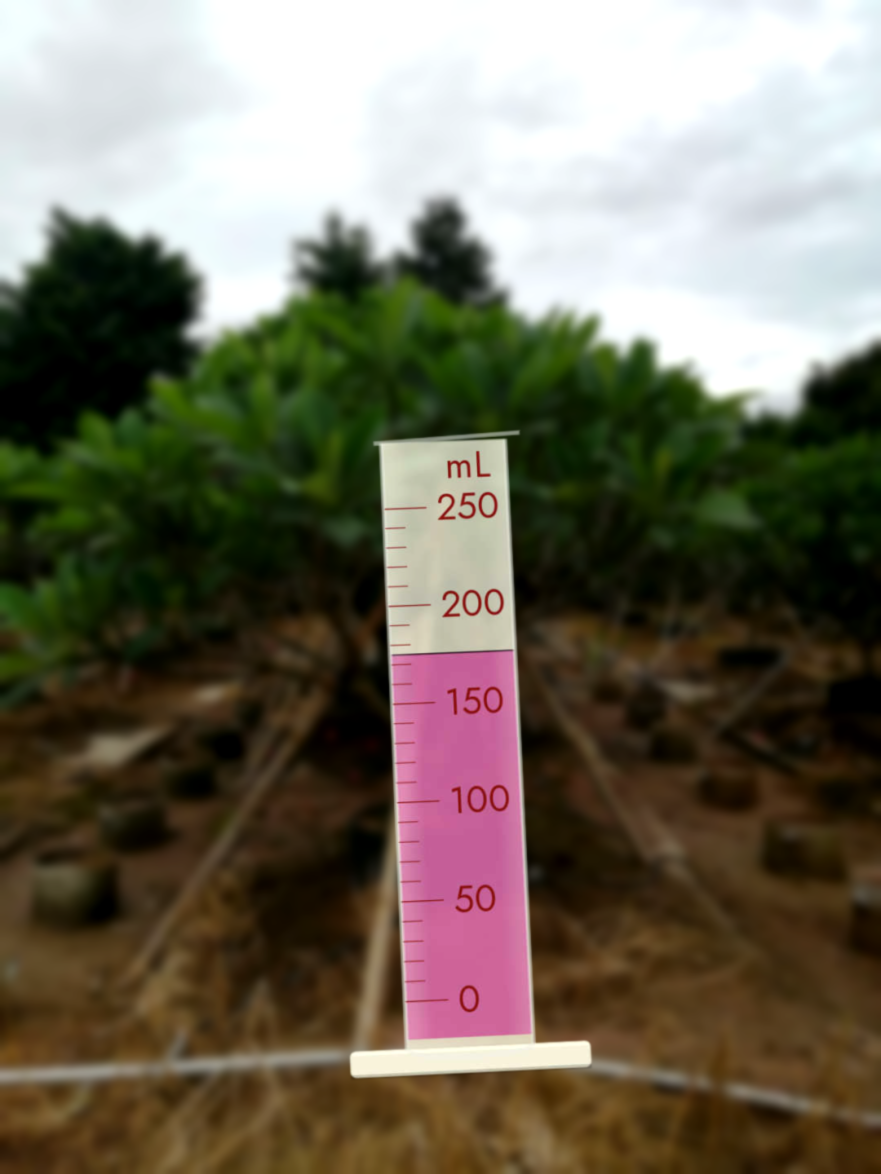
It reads 175; mL
